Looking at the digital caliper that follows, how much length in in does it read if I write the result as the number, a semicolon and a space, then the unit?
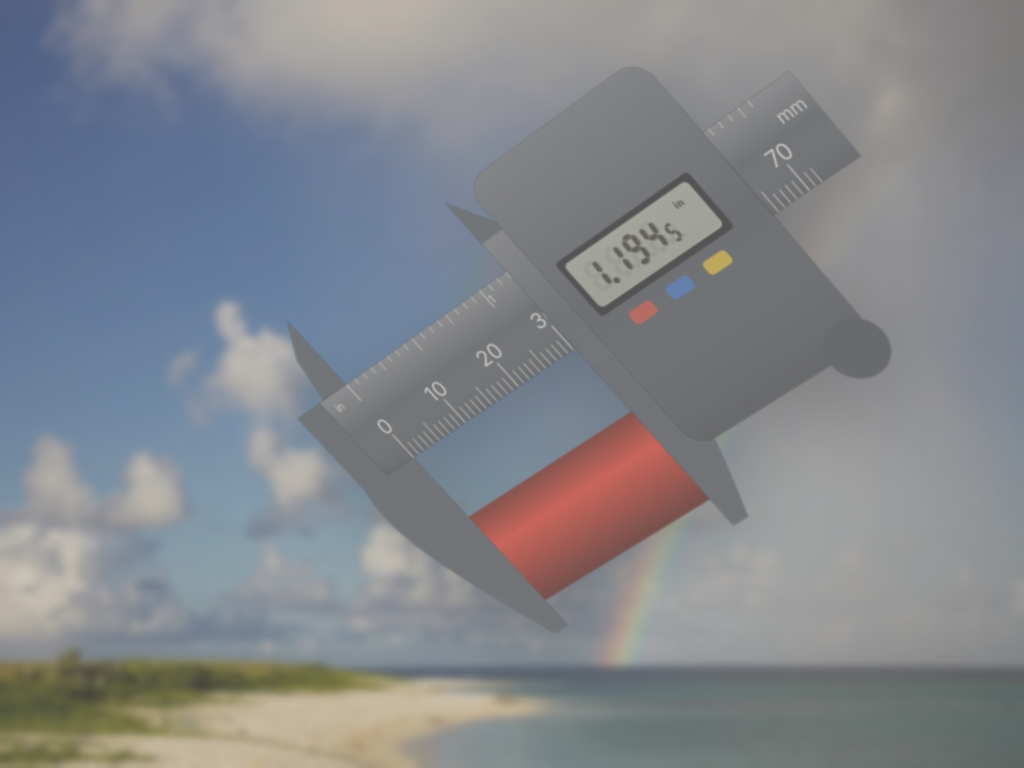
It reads 1.1945; in
